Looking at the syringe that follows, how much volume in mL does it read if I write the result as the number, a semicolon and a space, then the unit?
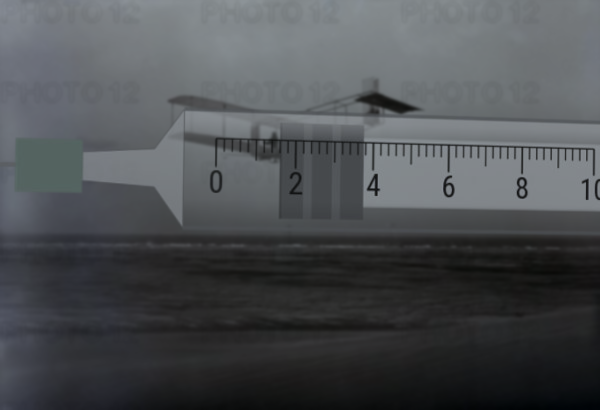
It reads 1.6; mL
